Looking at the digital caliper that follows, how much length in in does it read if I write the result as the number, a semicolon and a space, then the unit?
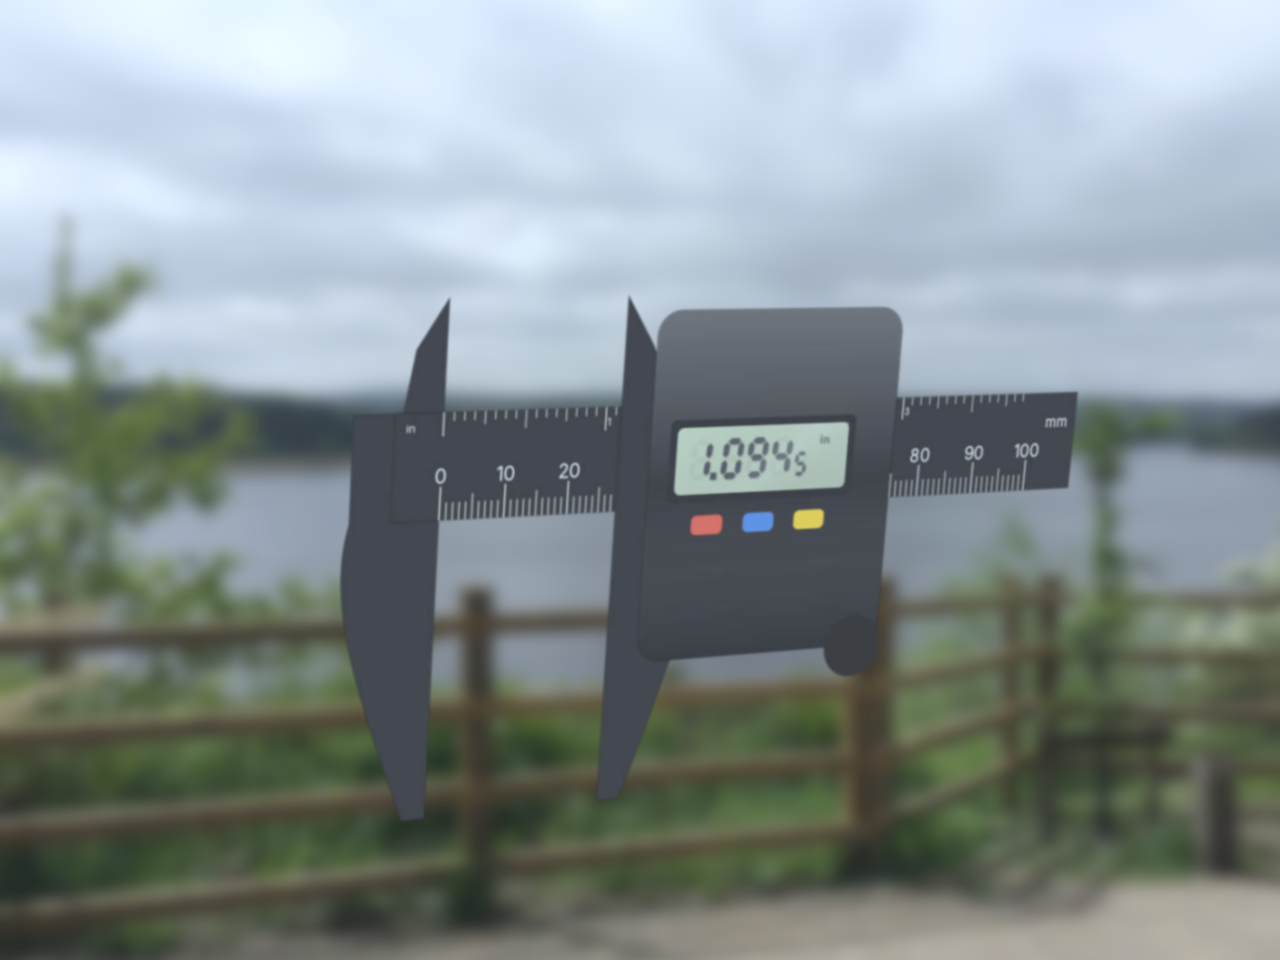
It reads 1.0945; in
